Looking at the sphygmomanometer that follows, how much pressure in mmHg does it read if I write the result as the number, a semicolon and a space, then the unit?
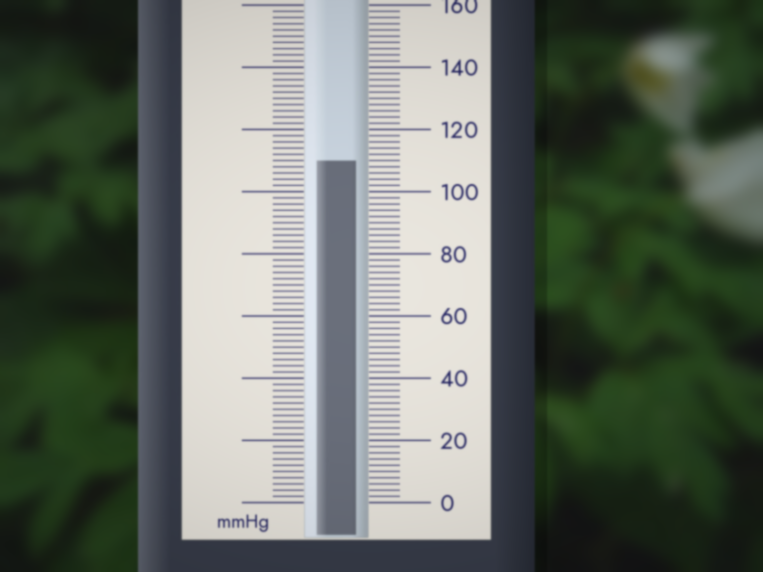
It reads 110; mmHg
